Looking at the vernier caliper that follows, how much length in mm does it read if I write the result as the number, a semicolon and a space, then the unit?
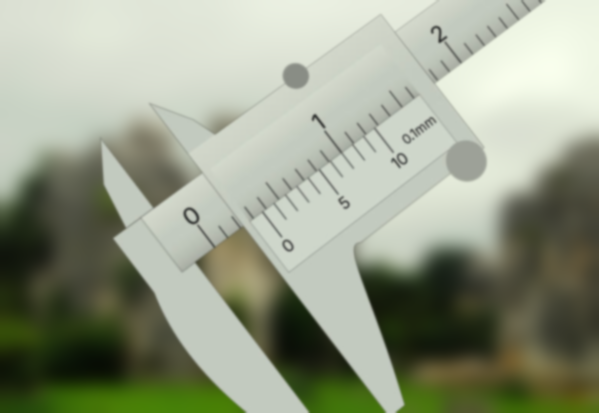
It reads 3.7; mm
